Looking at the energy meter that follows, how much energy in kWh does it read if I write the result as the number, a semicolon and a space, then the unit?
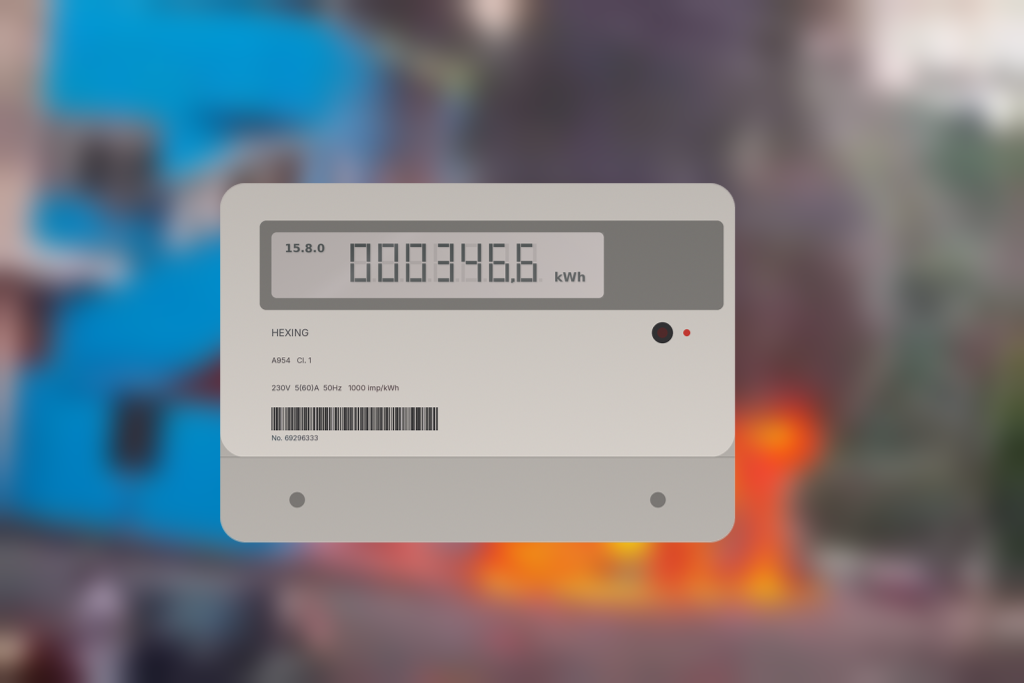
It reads 346.6; kWh
